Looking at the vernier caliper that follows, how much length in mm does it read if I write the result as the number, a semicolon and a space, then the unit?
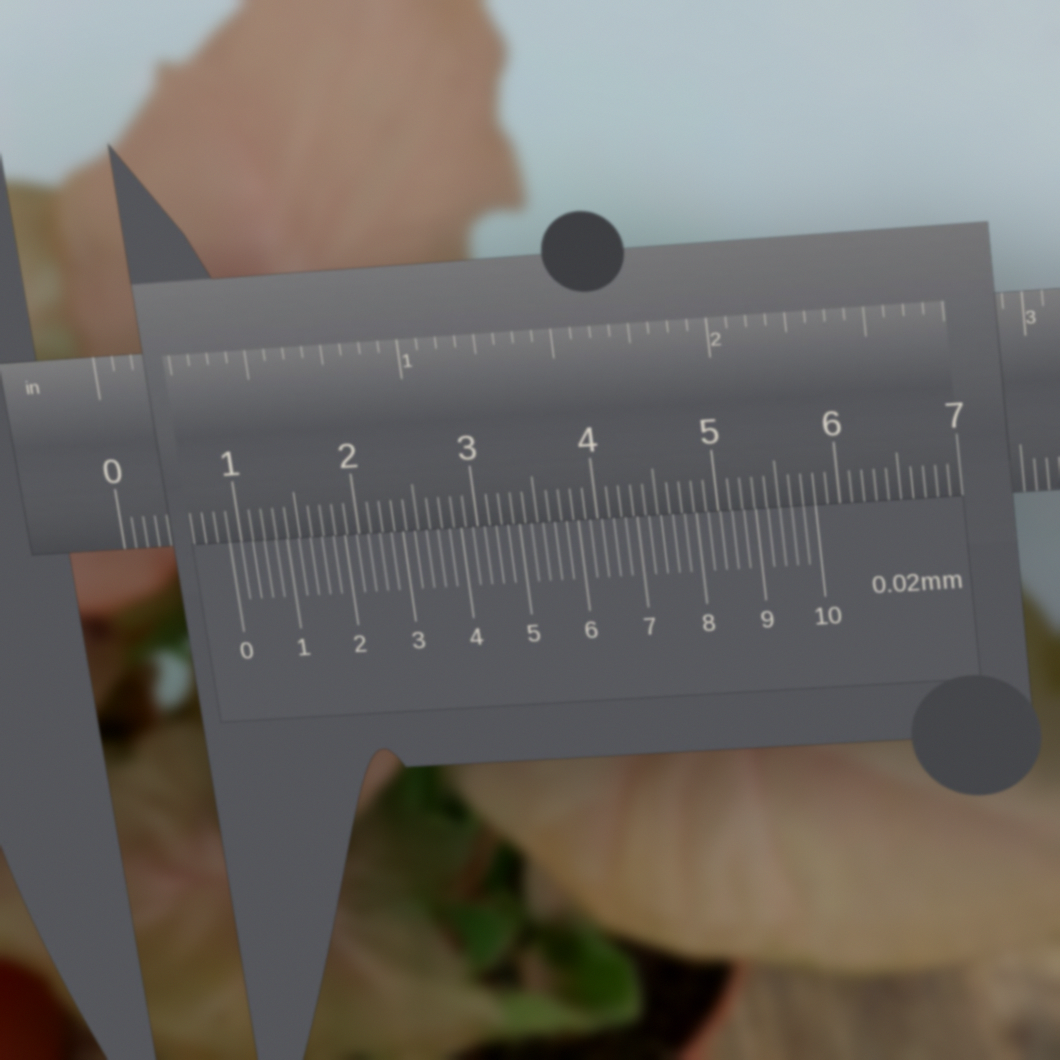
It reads 9.0; mm
